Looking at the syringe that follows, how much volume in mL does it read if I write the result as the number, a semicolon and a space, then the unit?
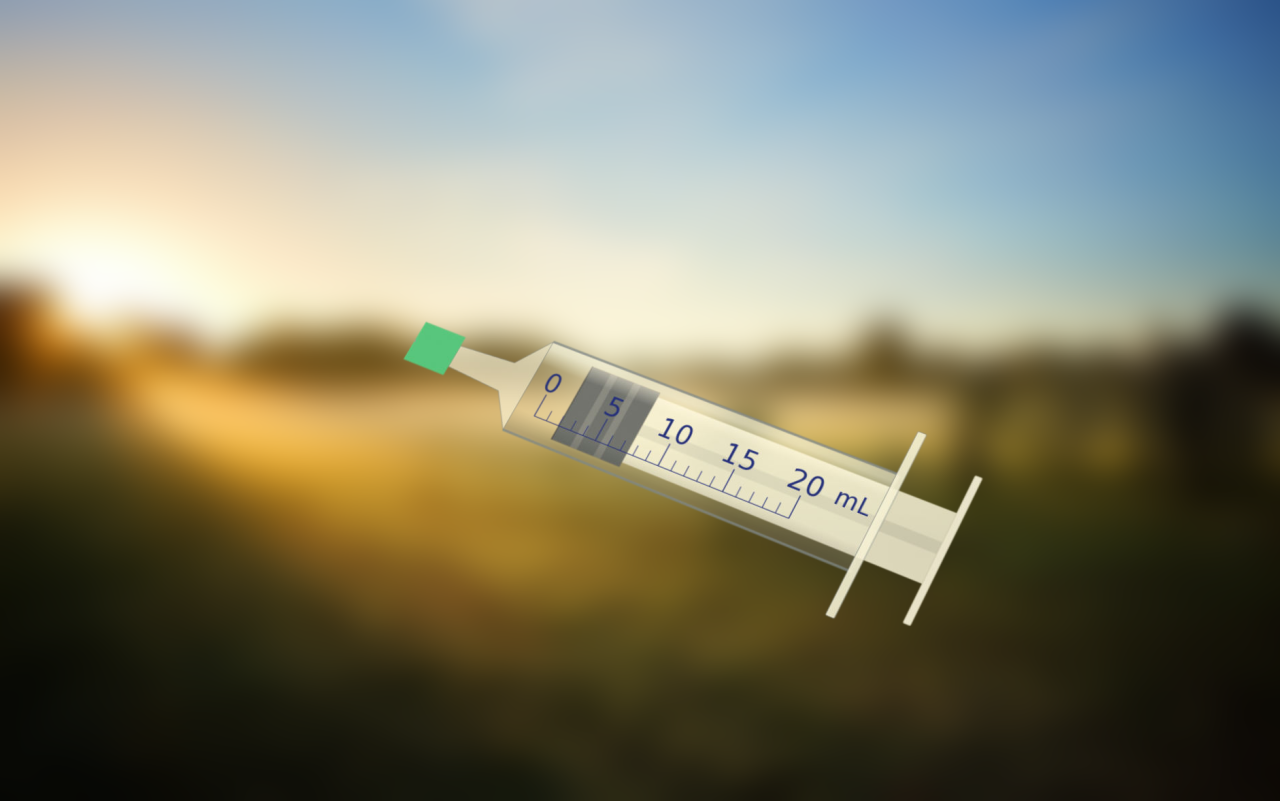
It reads 2; mL
